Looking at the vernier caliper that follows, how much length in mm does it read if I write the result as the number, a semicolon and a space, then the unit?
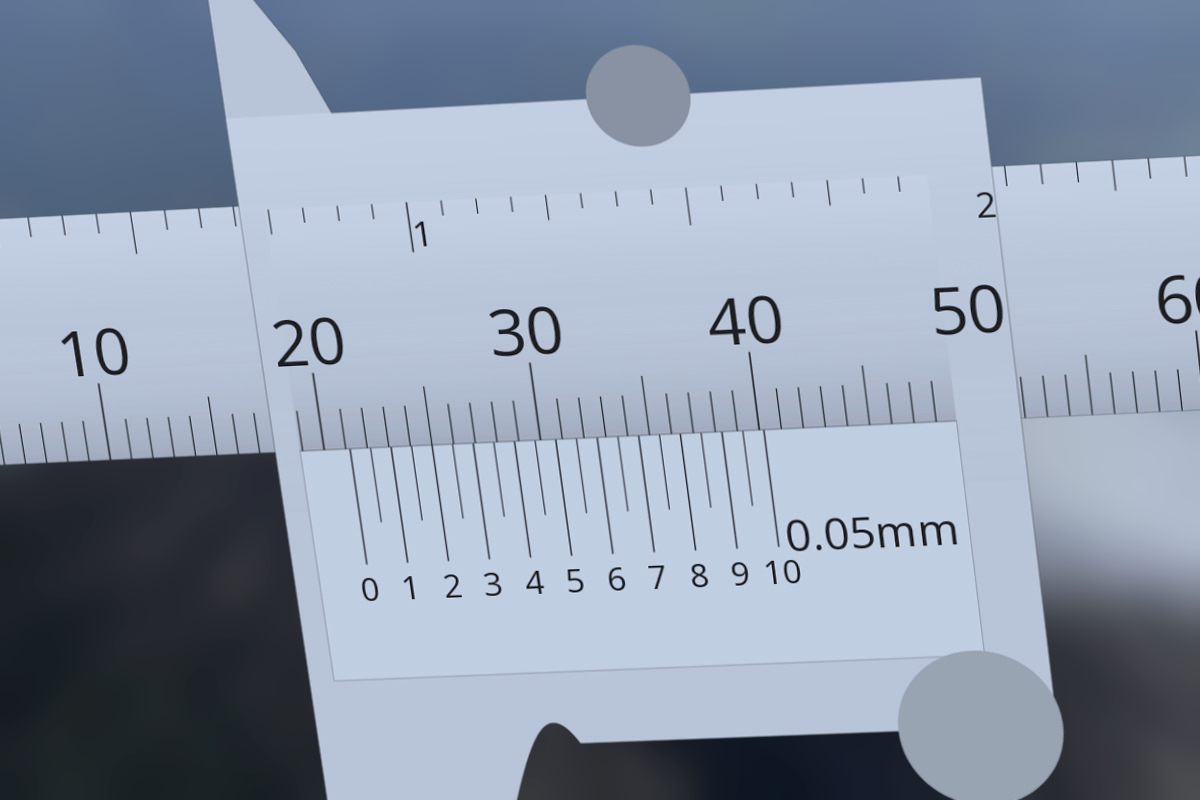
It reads 21.2; mm
